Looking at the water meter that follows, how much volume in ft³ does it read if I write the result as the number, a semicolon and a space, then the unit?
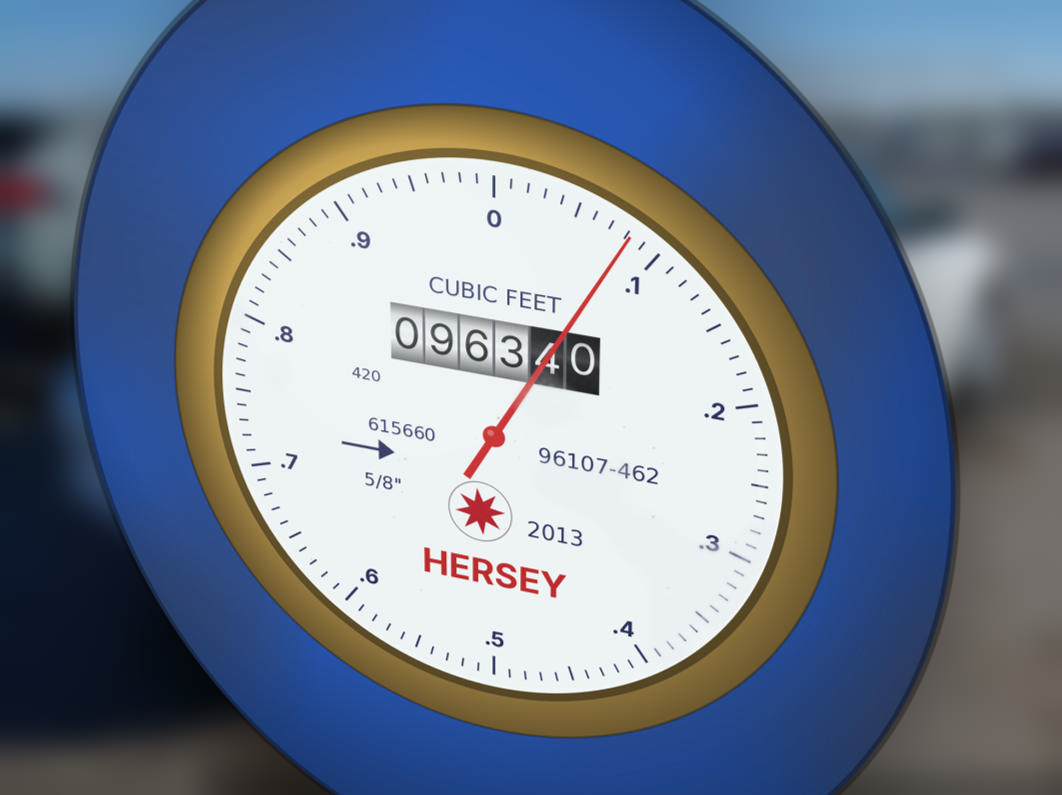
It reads 96340.08; ft³
